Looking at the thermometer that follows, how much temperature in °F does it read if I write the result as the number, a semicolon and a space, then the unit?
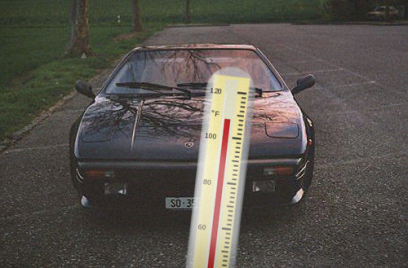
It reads 108; °F
